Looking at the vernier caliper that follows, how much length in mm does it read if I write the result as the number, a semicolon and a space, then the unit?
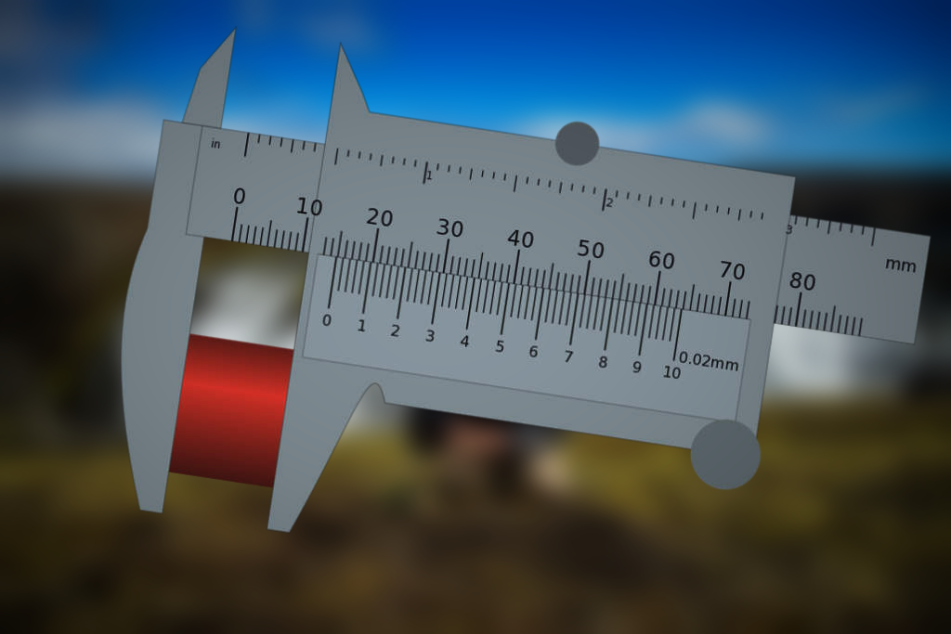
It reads 14.8; mm
